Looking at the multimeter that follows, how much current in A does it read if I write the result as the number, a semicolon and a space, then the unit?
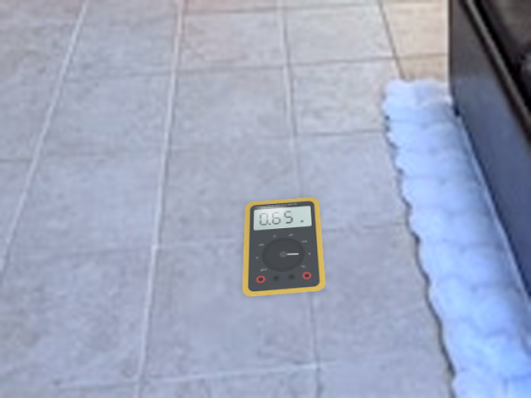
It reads 0.65; A
